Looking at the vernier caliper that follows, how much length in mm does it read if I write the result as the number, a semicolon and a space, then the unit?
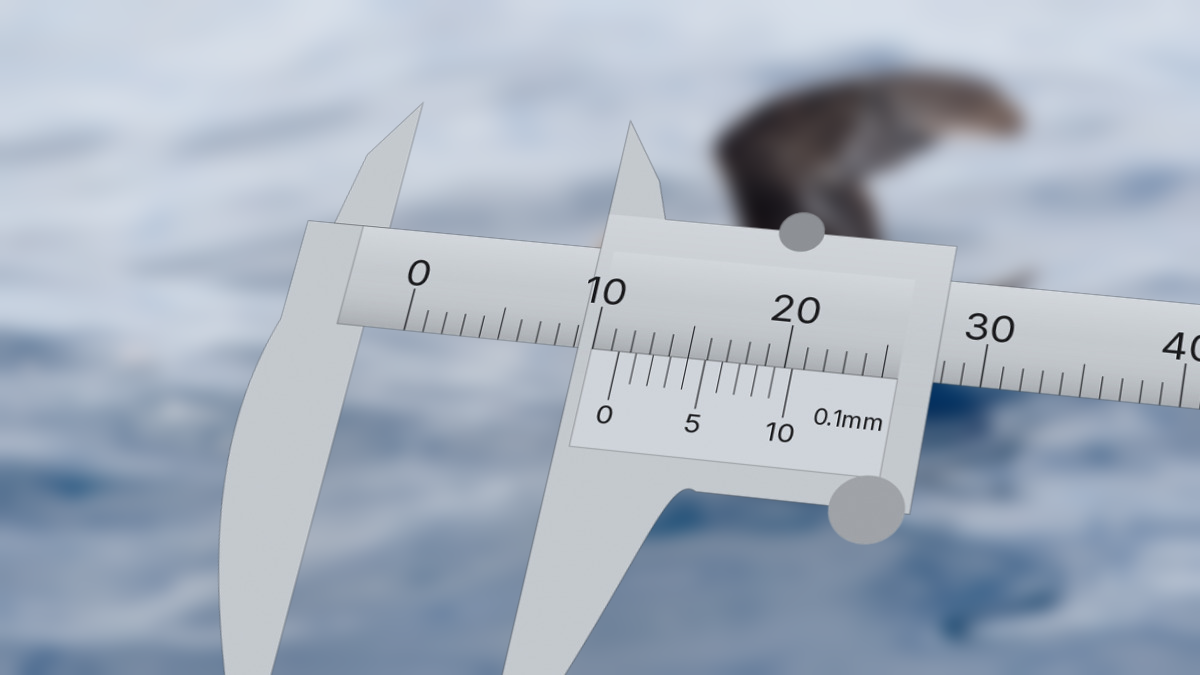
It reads 11.4; mm
